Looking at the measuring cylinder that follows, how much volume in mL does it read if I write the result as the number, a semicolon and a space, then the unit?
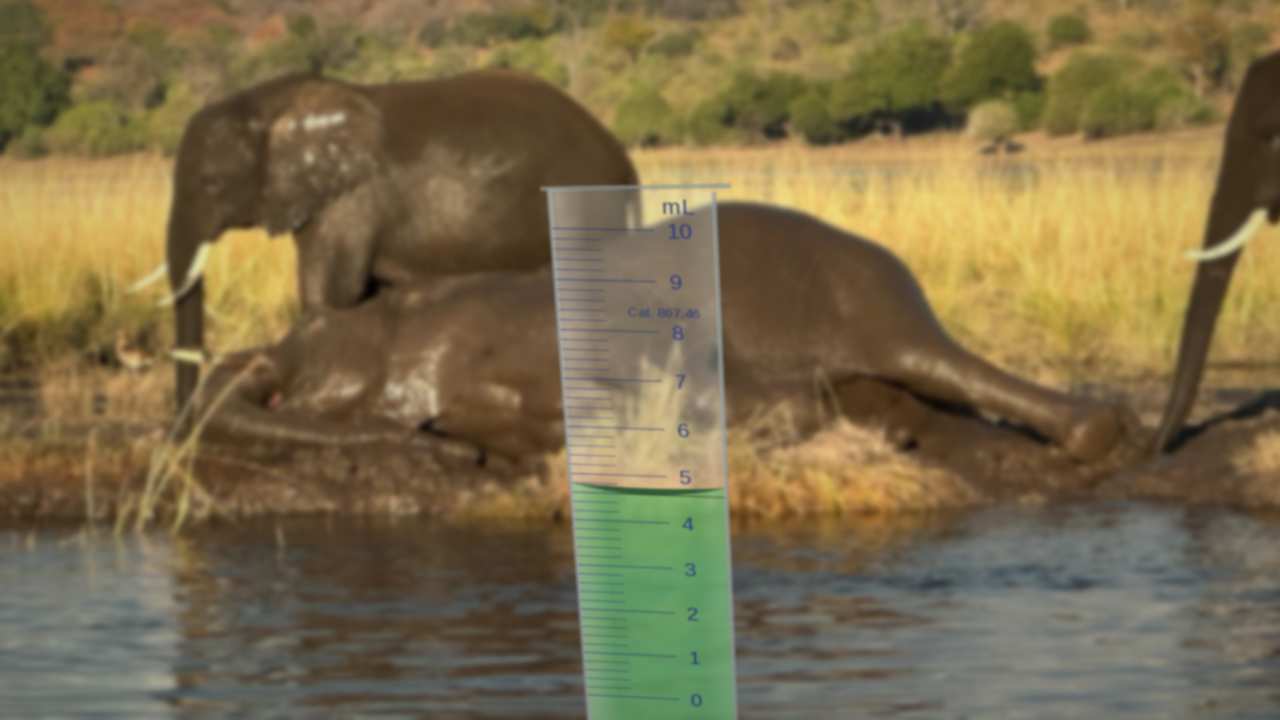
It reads 4.6; mL
